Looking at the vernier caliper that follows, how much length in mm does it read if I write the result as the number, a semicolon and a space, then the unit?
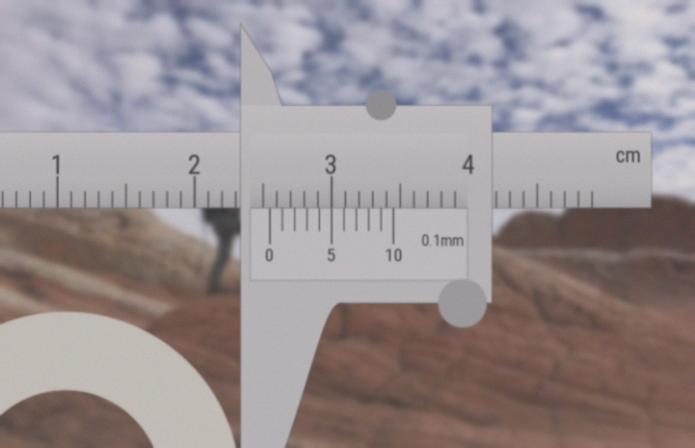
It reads 25.5; mm
